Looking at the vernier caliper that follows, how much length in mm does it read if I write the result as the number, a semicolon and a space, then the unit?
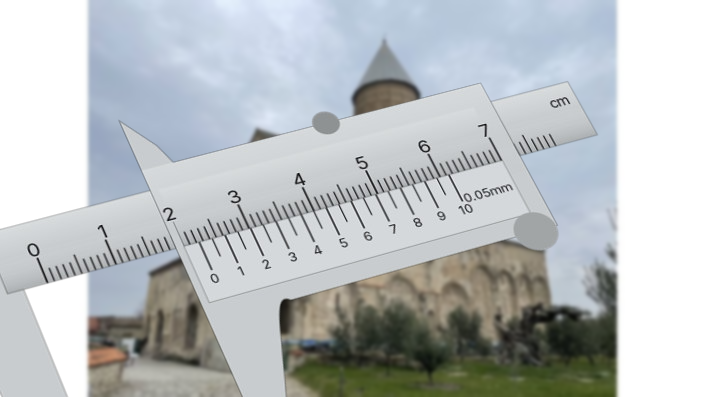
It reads 22.4; mm
